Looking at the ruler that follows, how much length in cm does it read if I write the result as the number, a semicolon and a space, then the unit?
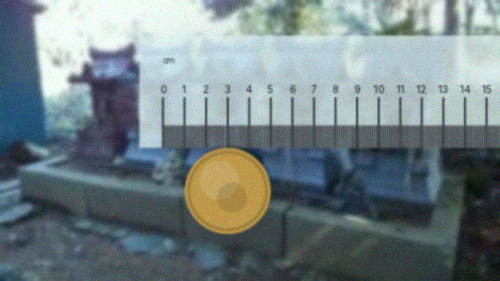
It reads 4; cm
